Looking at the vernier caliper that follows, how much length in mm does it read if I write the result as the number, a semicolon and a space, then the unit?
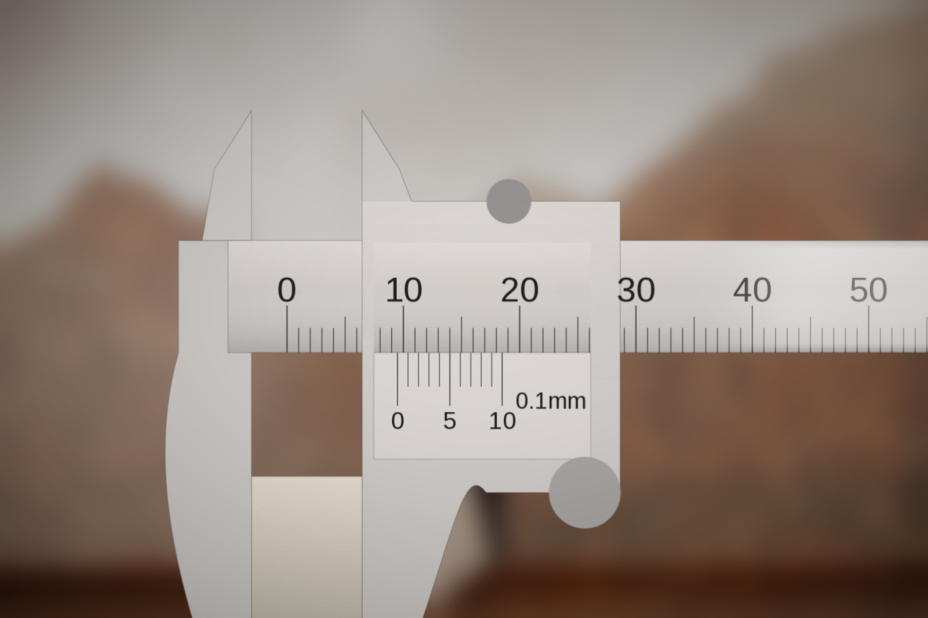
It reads 9.5; mm
